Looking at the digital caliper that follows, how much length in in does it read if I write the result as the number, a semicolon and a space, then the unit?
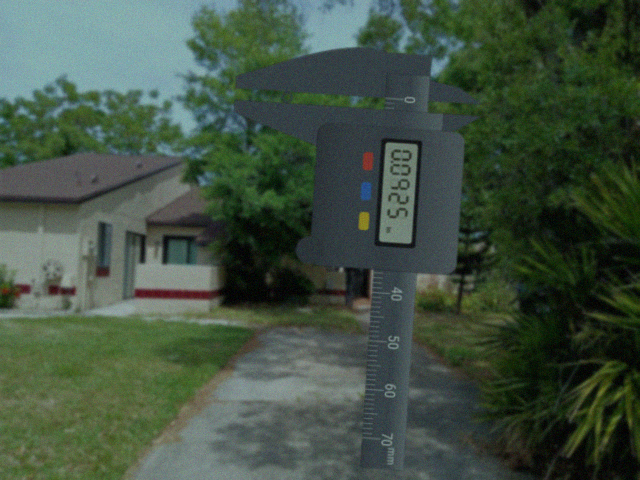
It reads 0.0925; in
